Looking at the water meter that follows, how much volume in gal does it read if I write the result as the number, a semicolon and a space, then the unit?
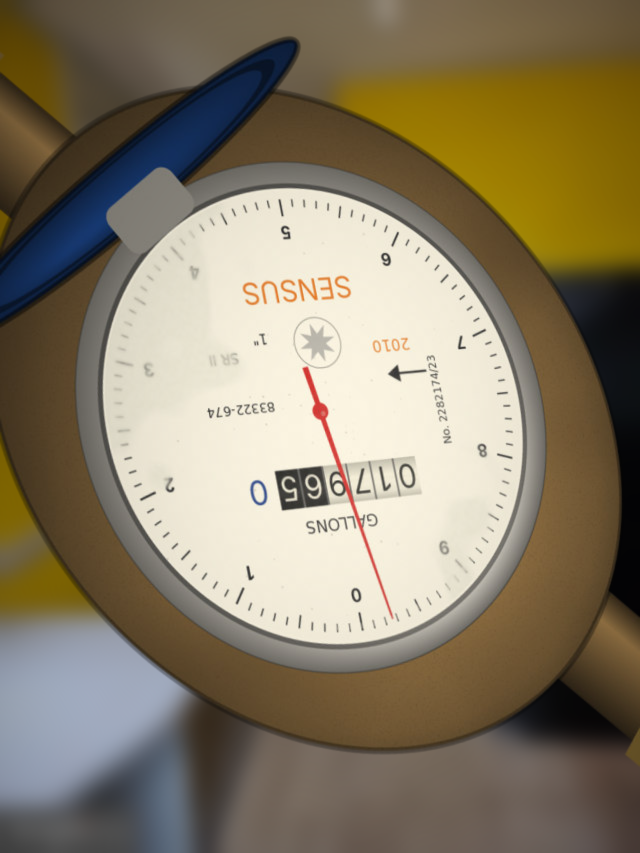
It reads 179649.7; gal
